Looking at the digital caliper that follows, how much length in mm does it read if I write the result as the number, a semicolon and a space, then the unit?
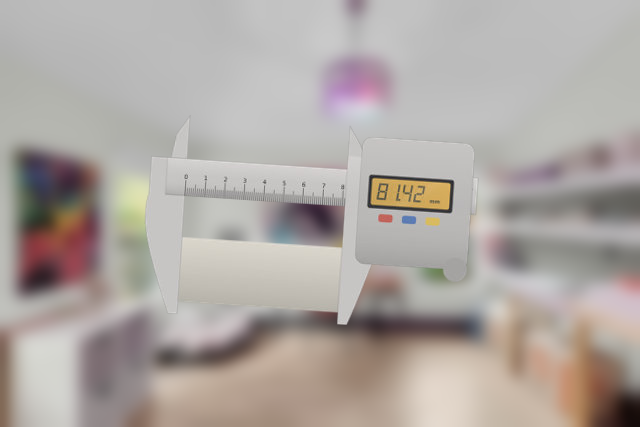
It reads 81.42; mm
